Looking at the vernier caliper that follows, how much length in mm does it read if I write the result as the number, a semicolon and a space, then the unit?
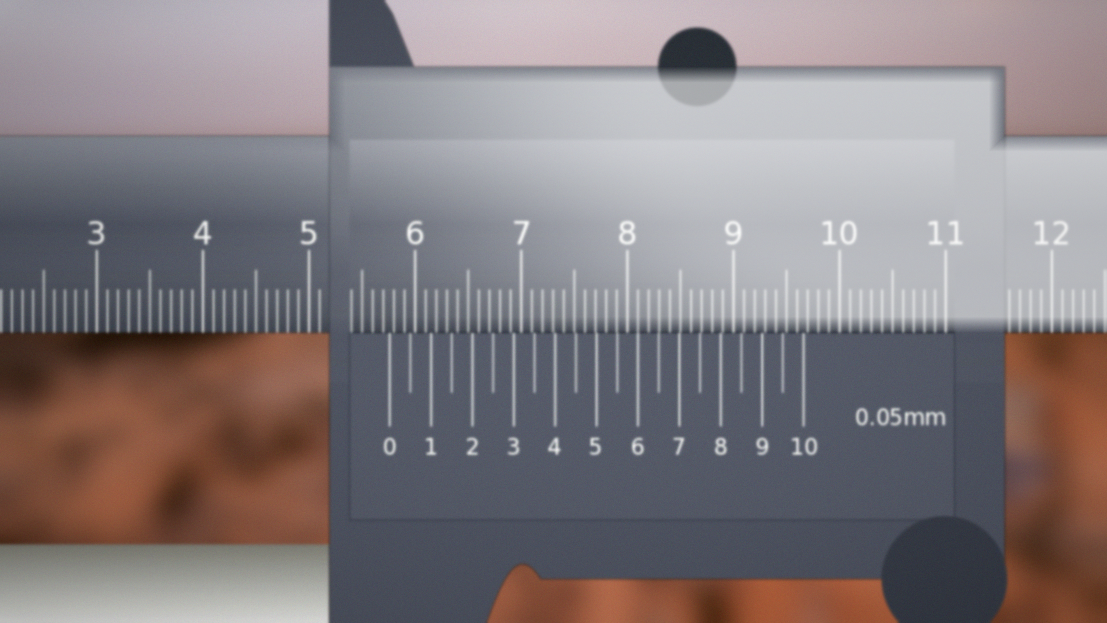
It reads 57.6; mm
